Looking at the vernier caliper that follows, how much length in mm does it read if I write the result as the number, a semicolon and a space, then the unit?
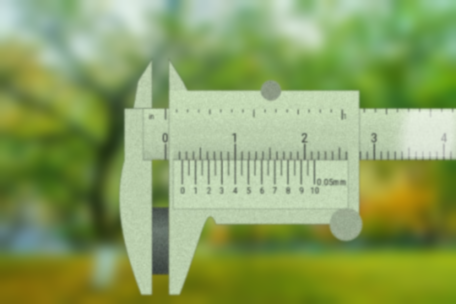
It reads 2.4; mm
